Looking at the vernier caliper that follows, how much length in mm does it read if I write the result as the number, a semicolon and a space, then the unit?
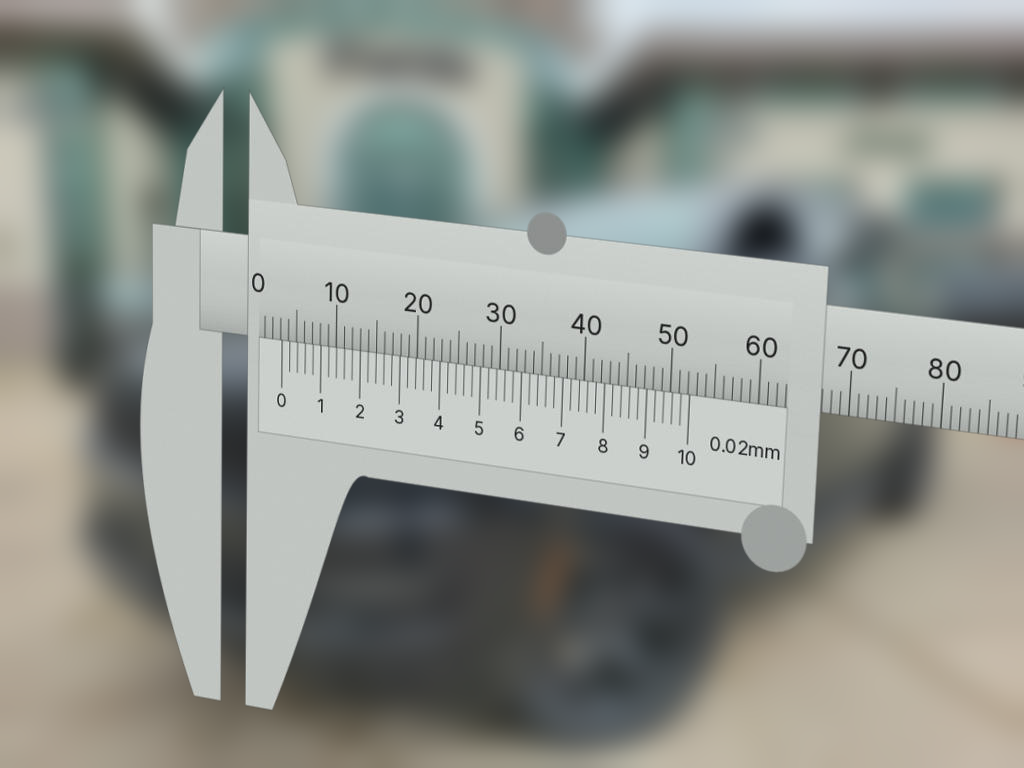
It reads 3.2; mm
